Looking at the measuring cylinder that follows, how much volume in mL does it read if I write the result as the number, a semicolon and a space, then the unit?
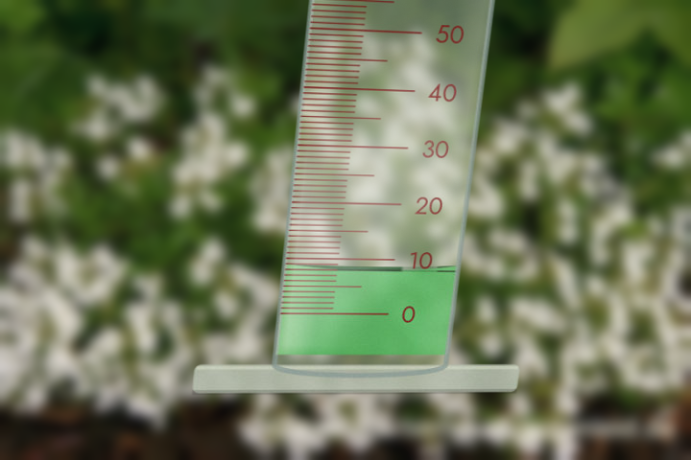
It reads 8; mL
